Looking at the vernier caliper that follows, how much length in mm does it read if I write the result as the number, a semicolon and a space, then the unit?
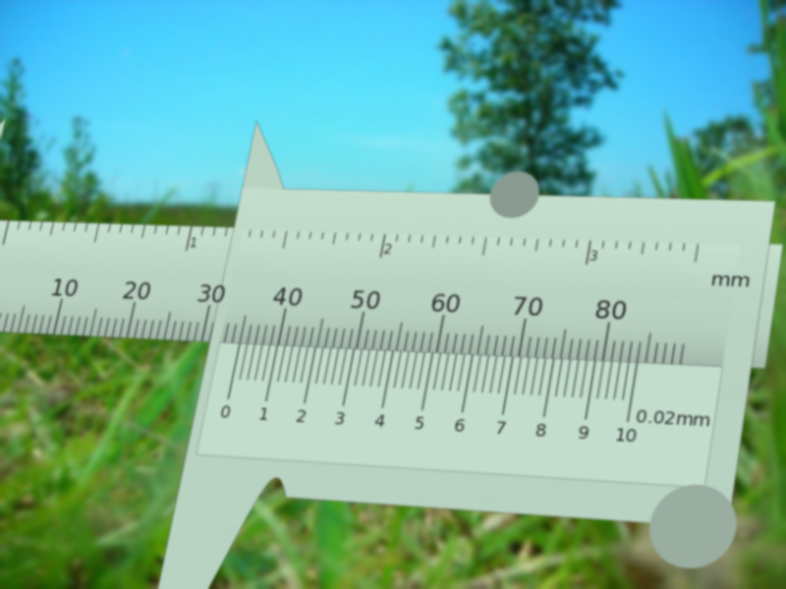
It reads 35.0; mm
